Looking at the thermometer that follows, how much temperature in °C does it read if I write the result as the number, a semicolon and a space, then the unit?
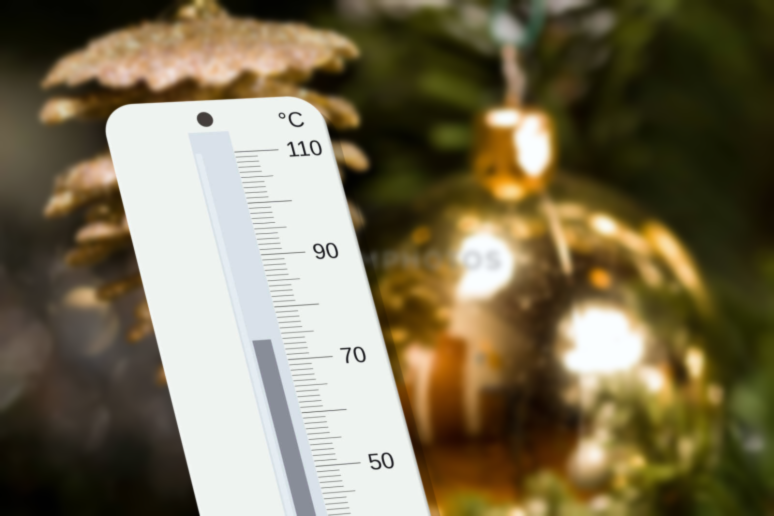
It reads 74; °C
